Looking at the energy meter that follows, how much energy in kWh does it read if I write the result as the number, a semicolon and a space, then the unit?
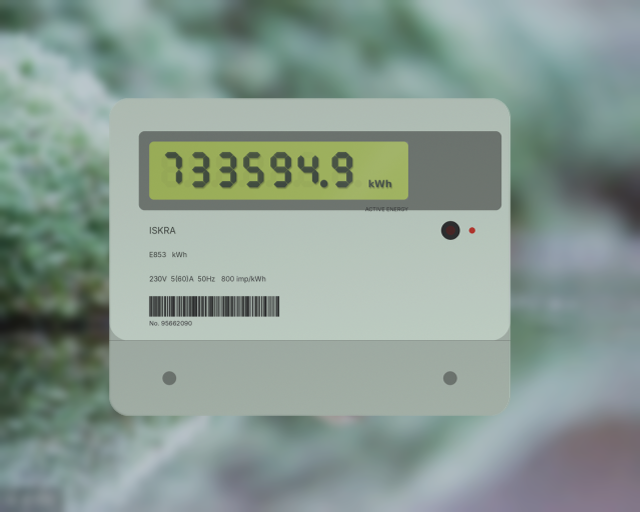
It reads 733594.9; kWh
